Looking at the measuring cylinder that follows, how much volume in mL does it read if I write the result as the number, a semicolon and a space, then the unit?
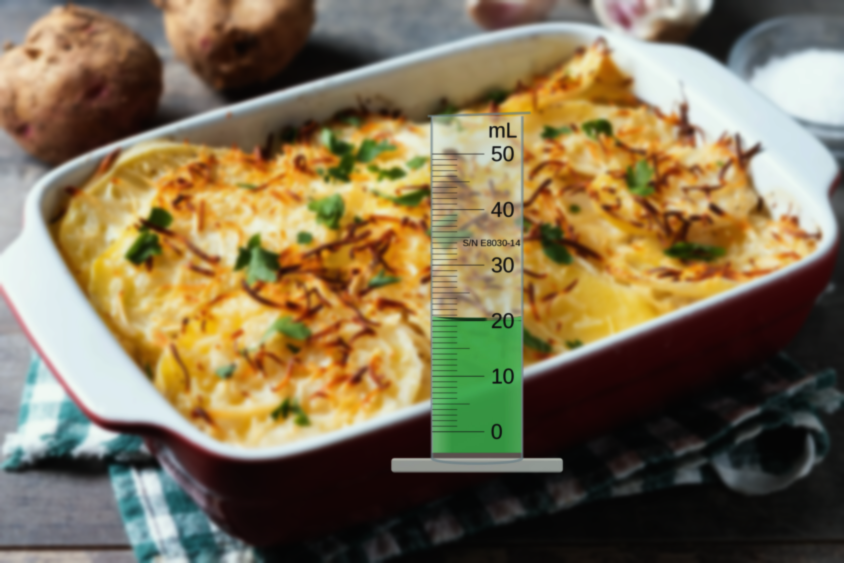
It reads 20; mL
